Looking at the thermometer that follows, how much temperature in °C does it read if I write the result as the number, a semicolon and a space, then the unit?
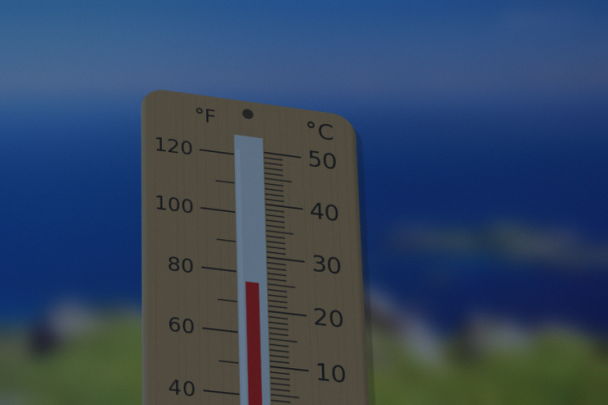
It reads 25; °C
